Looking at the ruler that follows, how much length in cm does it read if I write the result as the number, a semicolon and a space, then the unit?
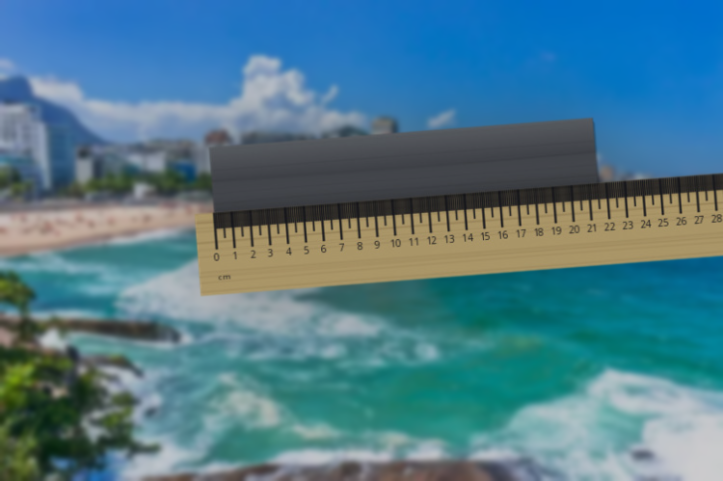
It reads 21.5; cm
